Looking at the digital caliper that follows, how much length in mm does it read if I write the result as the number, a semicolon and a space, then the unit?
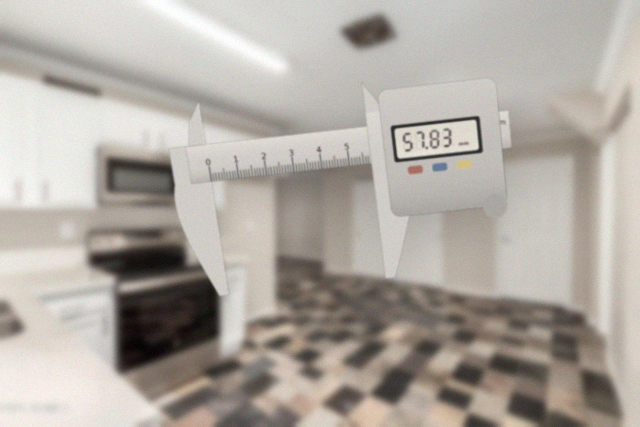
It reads 57.83; mm
